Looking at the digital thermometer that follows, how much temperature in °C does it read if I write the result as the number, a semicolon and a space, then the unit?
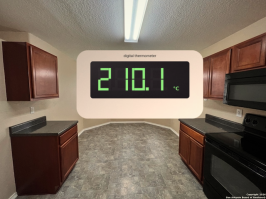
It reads 210.1; °C
